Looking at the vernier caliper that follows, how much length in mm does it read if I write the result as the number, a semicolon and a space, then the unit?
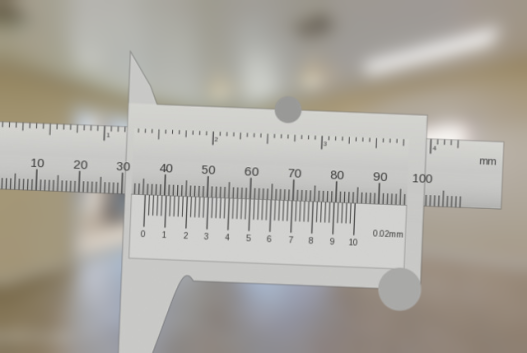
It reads 35.5; mm
